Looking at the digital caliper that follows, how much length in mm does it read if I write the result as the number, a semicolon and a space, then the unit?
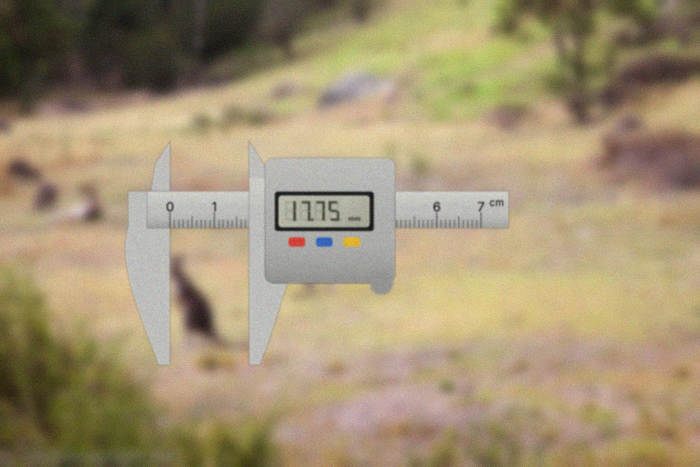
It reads 17.75; mm
